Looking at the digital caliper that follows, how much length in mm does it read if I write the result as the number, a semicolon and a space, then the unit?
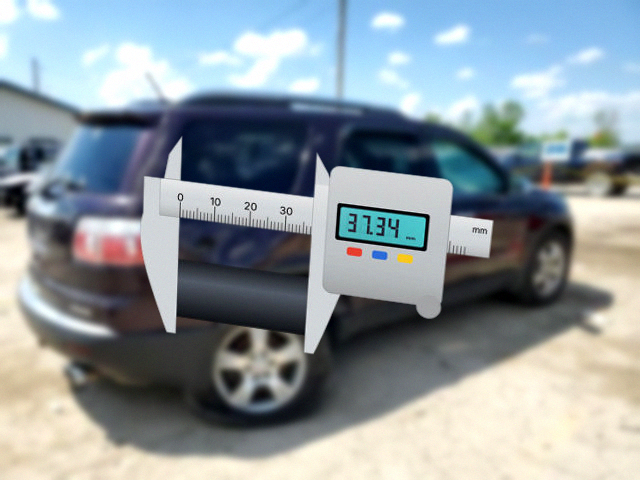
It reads 37.34; mm
